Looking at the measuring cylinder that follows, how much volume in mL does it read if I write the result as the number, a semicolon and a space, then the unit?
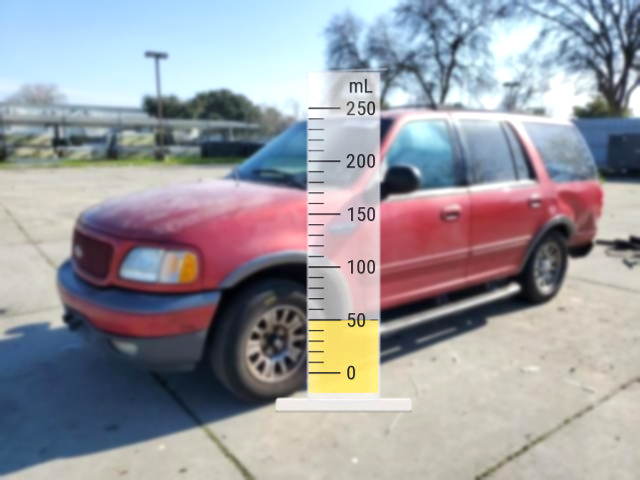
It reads 50; mL
